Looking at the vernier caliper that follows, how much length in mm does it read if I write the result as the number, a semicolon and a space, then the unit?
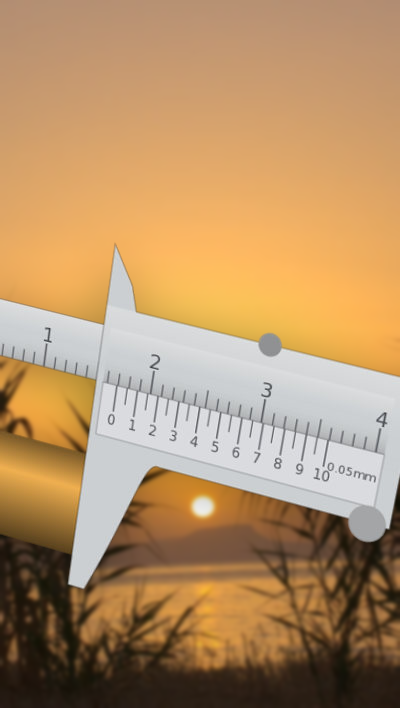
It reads 16.9; mm
